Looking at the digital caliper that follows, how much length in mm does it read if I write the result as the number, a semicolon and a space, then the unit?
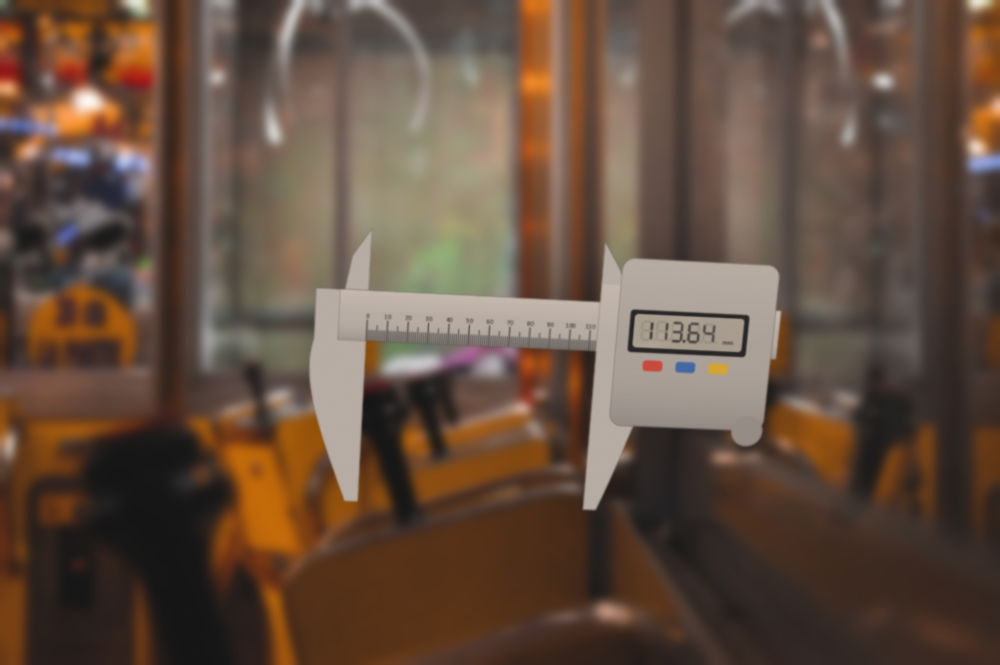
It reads 113.64; mm
